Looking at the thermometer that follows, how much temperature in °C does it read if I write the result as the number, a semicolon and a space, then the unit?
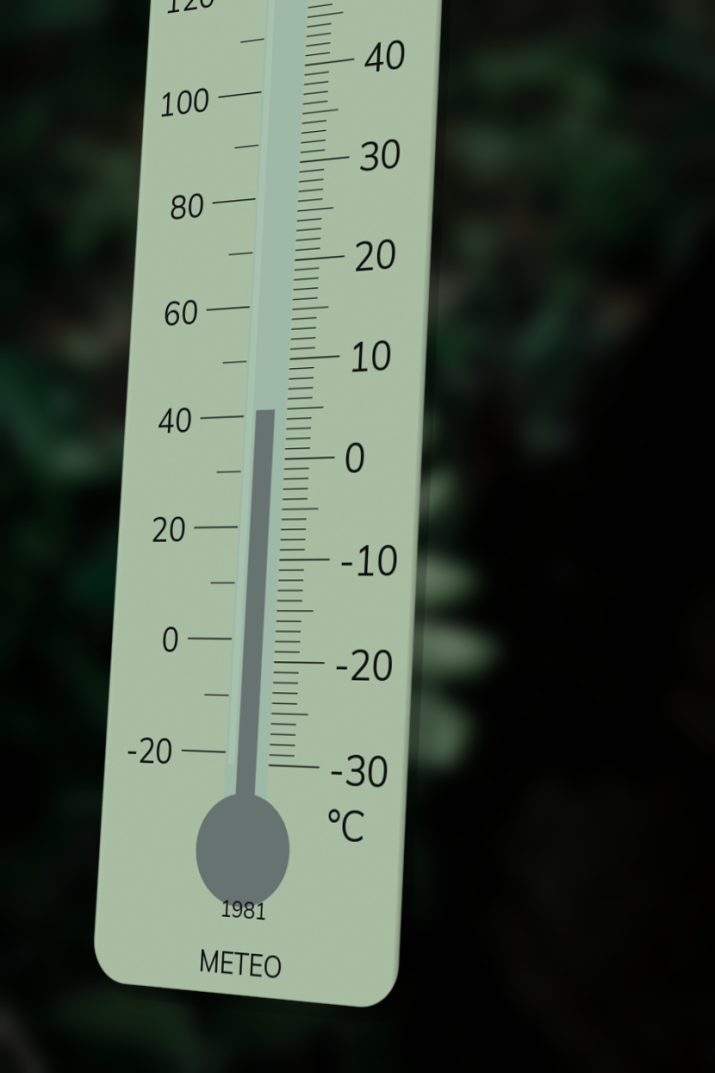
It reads 5; °C
